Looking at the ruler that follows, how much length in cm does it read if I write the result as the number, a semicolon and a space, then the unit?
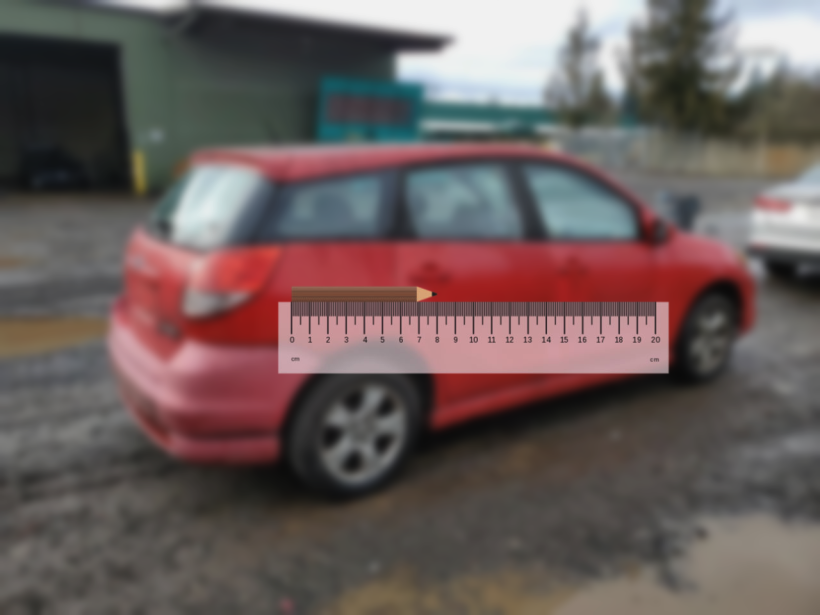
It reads 8; cm
